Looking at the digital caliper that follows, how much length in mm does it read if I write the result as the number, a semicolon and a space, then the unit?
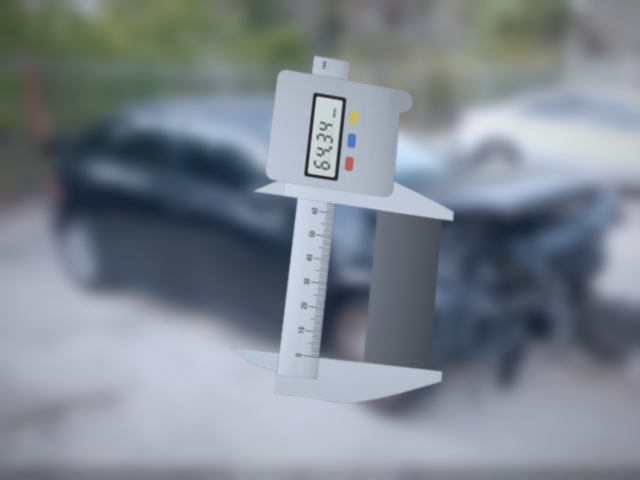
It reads 64.34; mm
